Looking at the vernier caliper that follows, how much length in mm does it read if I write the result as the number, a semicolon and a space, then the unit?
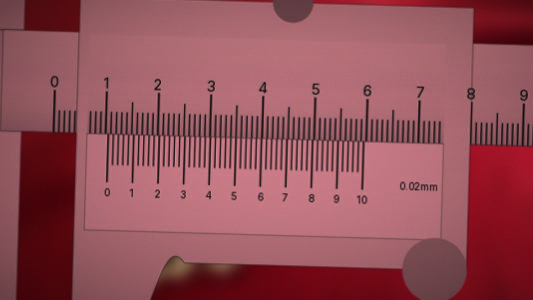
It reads 10.5; mm
